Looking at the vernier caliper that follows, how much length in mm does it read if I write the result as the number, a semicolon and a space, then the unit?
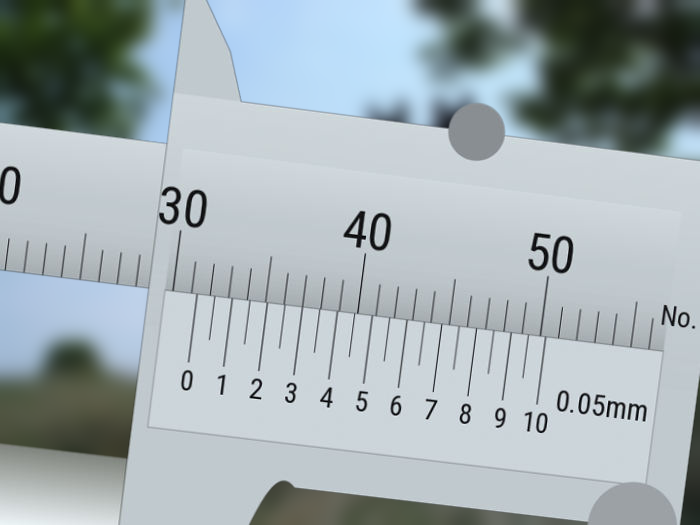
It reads 31.3; mm
